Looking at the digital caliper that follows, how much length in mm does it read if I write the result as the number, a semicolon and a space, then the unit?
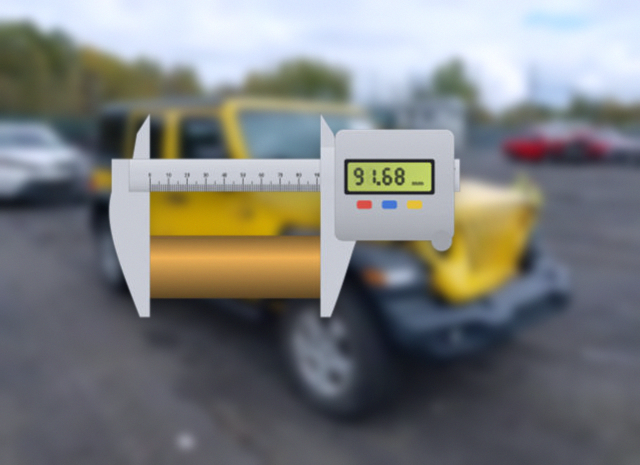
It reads 91.68; mm
